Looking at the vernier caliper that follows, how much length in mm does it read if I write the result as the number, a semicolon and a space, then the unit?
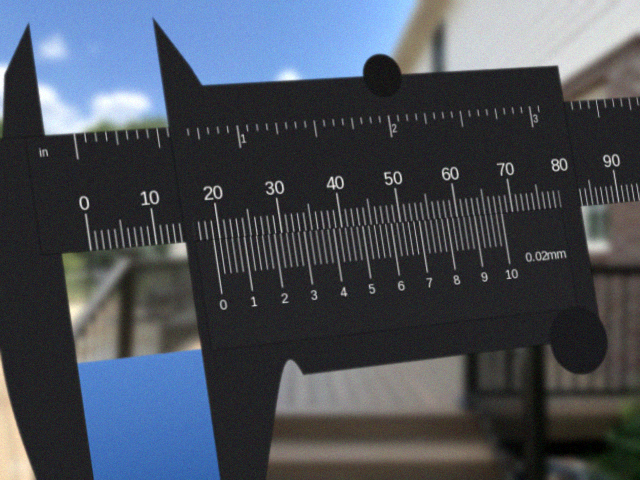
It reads 19.0; mm
